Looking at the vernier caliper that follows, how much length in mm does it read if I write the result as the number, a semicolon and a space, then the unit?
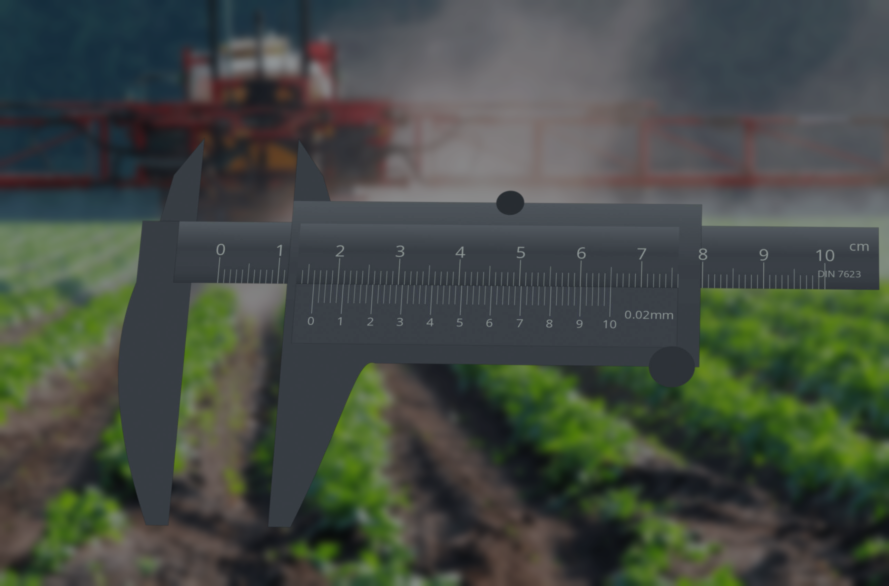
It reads 16.0; mm
